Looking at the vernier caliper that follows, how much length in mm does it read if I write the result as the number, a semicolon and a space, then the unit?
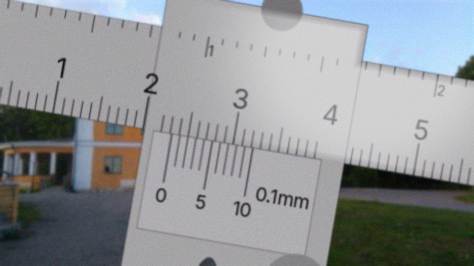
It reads 23.2; mm
